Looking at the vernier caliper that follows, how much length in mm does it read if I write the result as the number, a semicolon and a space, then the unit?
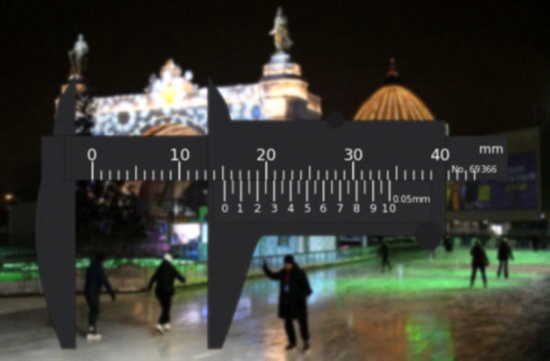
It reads 15.2; mm
